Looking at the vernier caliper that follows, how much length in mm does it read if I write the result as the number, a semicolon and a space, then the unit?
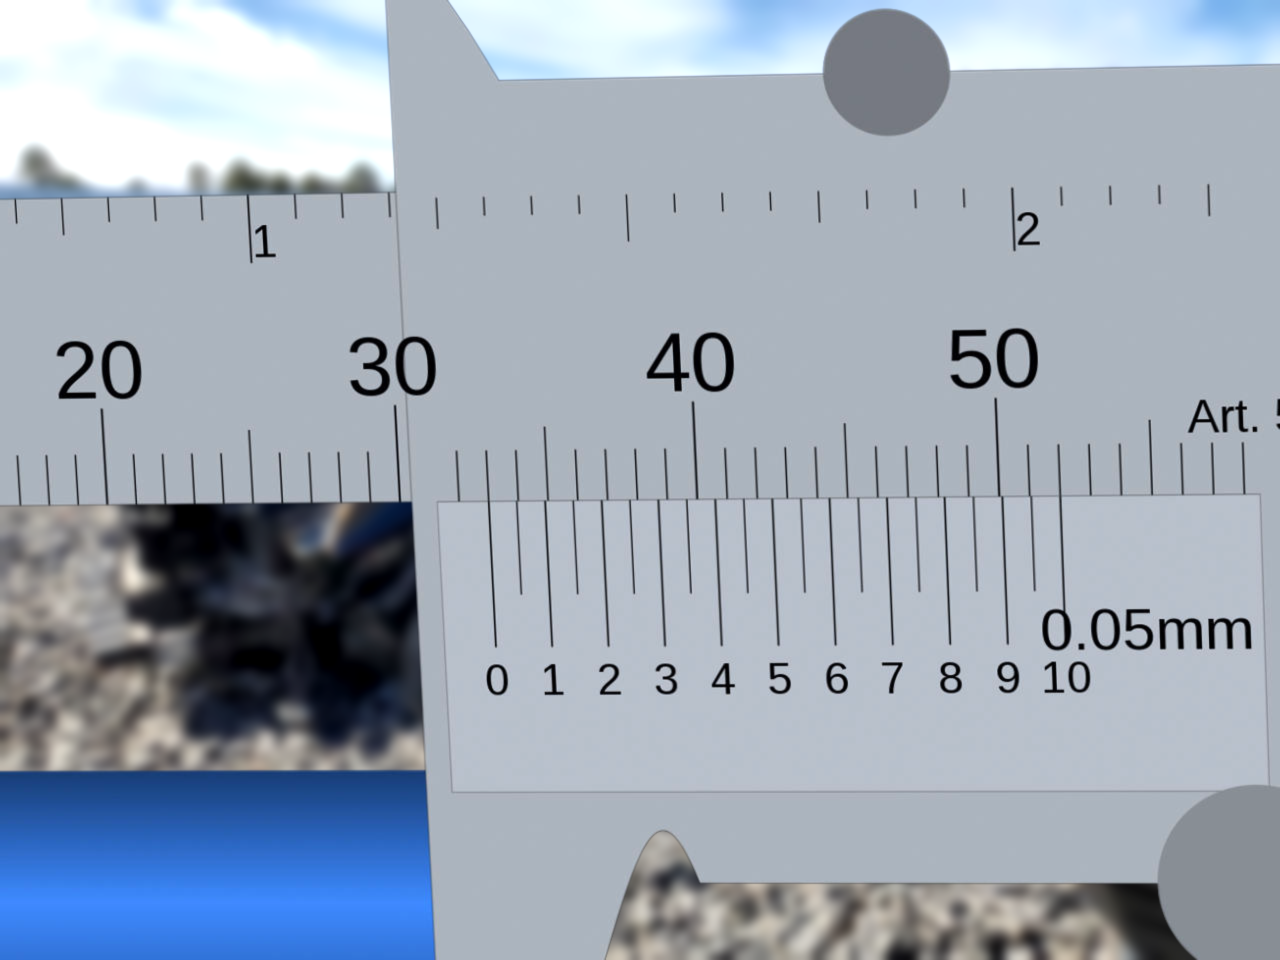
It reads 33.00; mm
